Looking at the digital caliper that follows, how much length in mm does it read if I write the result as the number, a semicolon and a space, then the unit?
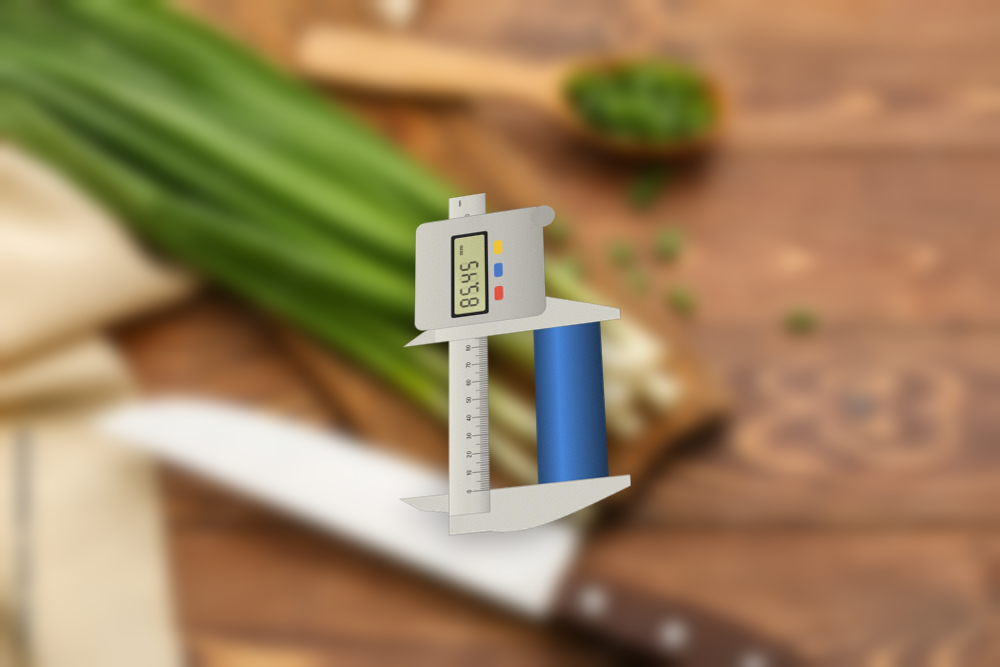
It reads 85.45; mm
